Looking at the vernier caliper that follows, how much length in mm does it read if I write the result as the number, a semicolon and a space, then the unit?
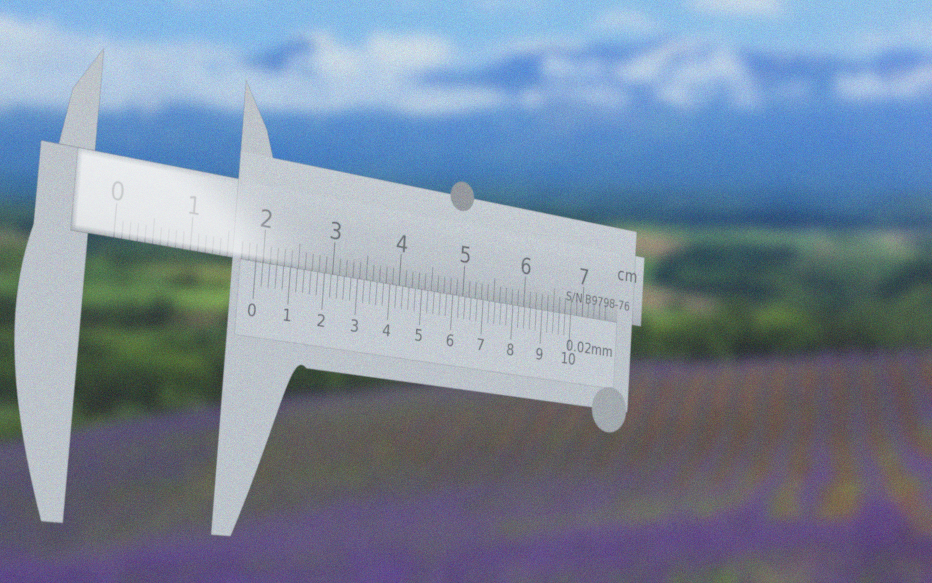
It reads 19.0; mm
